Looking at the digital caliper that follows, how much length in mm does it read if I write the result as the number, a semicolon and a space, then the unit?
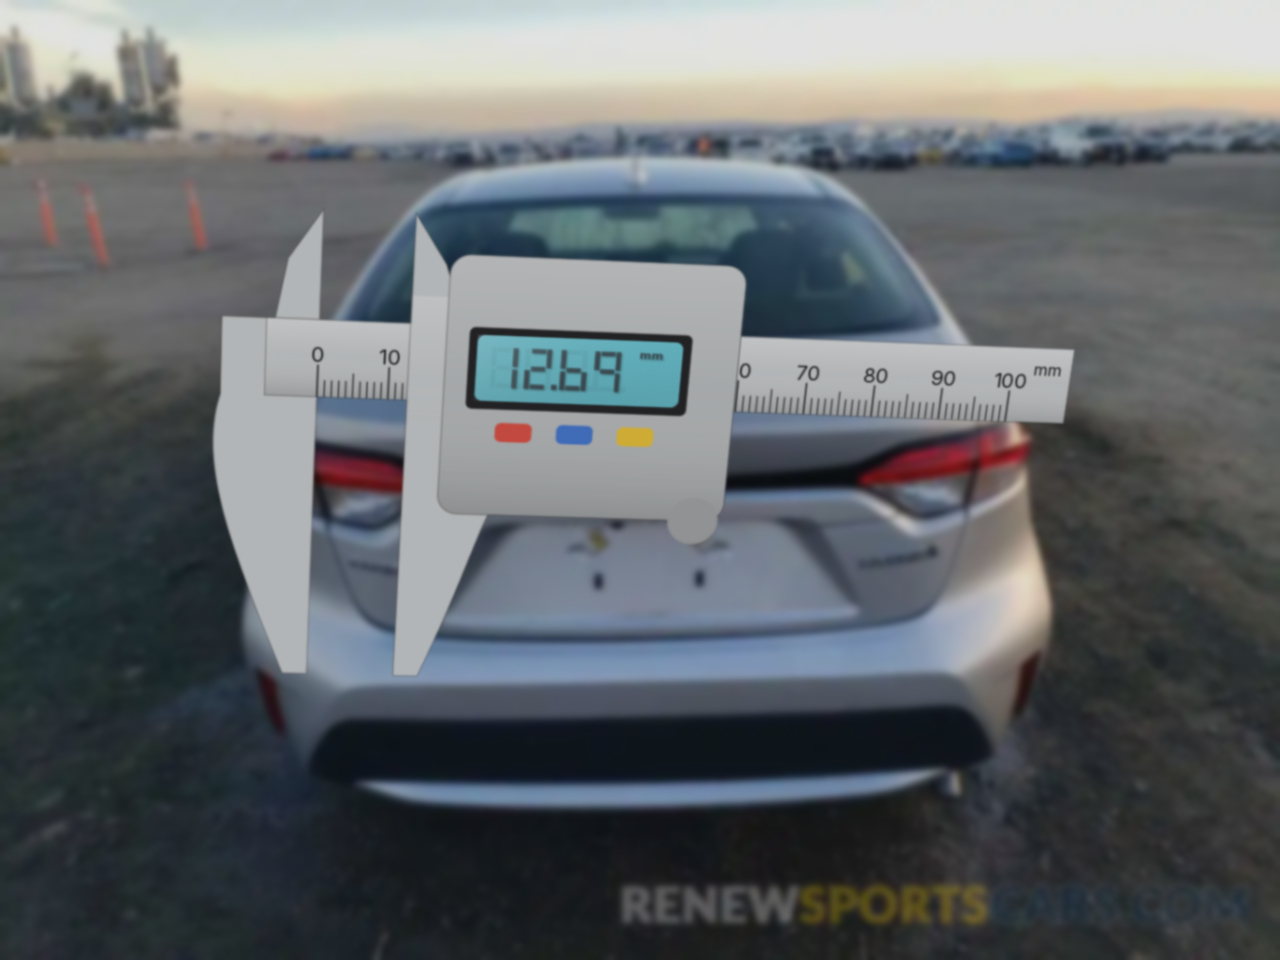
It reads 12.69; mm
